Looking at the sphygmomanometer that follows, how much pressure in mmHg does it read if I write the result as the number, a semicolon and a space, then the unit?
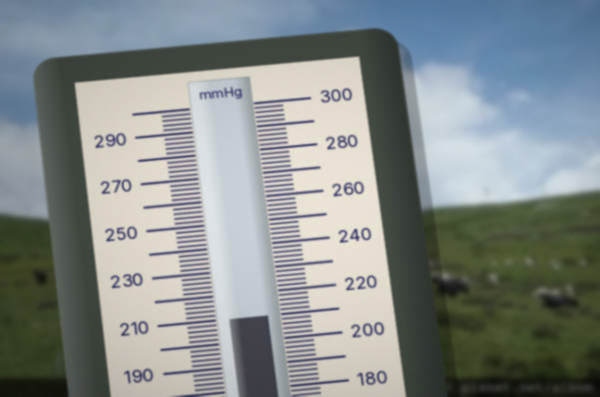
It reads 210; mmHg
